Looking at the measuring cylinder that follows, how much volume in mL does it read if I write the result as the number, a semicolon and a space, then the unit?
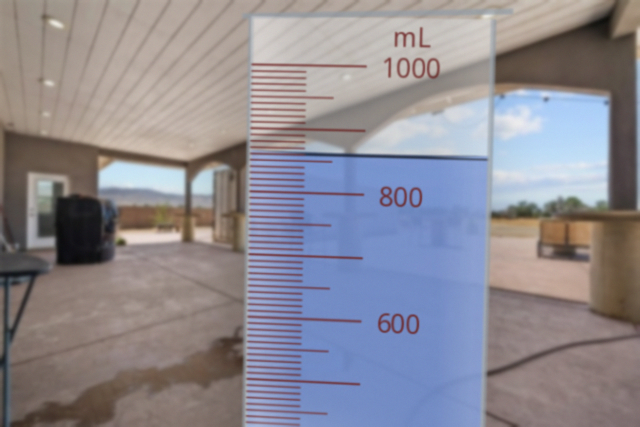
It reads 860; mL
